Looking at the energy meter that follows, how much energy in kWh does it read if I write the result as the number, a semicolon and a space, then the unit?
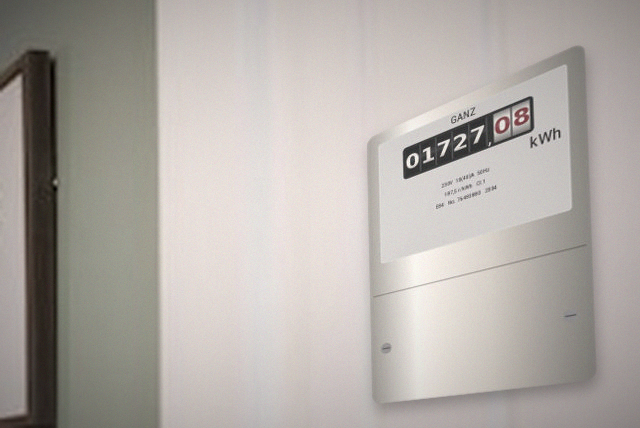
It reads 1727.08; kWh
